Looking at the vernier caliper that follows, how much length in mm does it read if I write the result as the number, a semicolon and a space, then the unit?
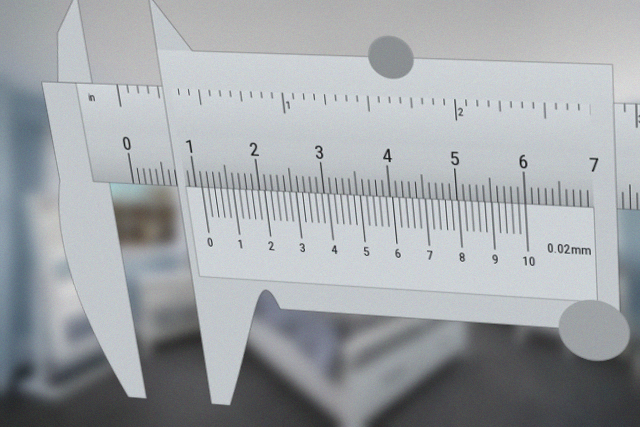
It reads 11.0; mm
